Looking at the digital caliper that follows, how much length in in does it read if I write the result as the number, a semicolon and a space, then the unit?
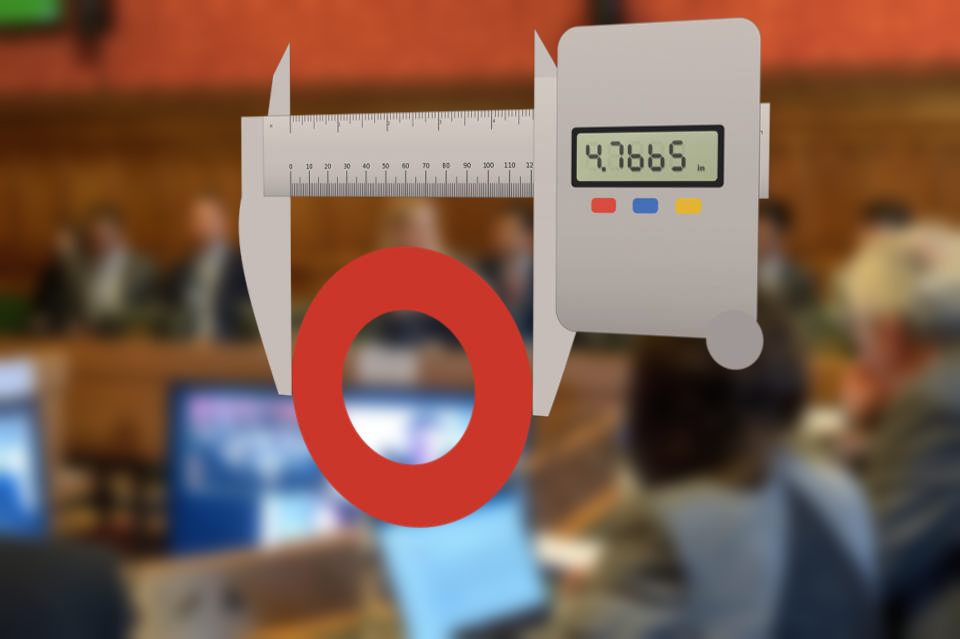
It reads 4.7665; in
